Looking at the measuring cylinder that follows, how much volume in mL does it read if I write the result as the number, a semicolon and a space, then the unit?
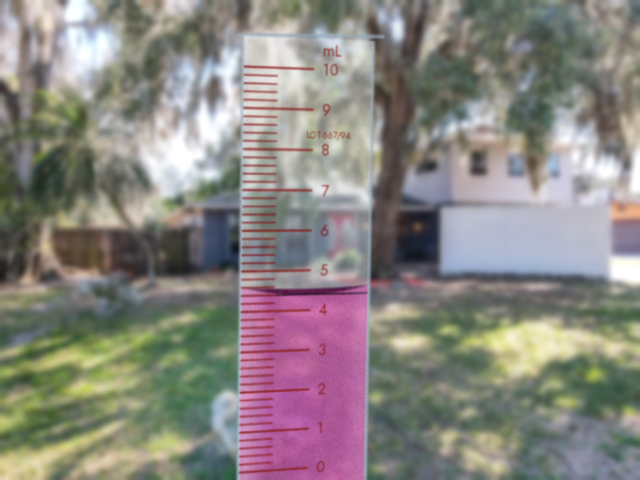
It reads 4.4; mL
